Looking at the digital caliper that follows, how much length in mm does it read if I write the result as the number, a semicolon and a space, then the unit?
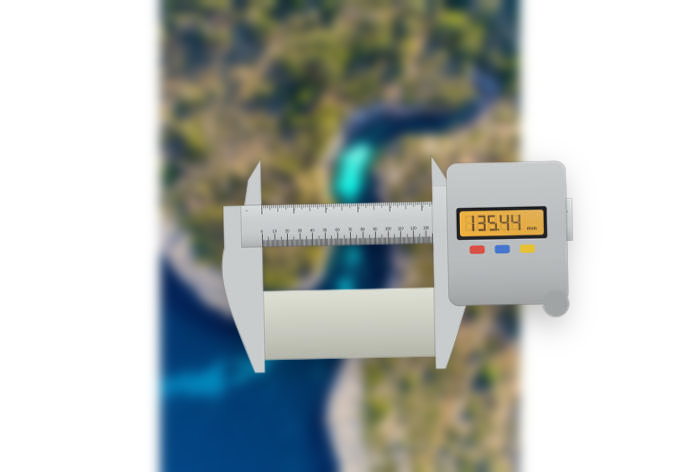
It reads 135.44; mm
